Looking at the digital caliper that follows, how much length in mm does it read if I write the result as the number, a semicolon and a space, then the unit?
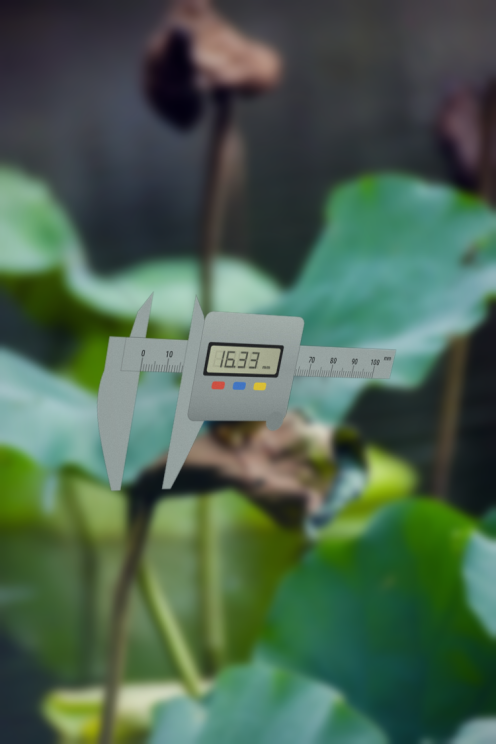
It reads 16.33; mm
